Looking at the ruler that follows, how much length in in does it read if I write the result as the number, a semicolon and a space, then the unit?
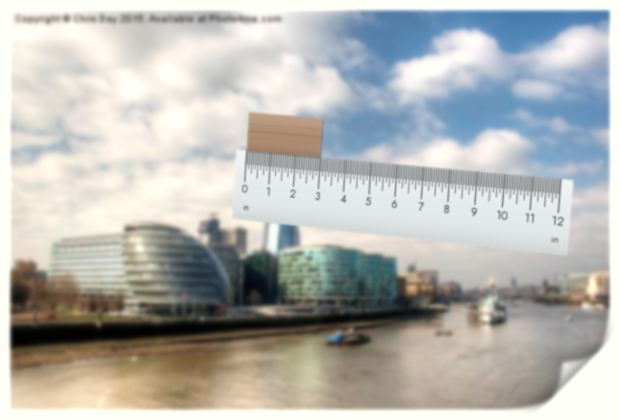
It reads 3; in
